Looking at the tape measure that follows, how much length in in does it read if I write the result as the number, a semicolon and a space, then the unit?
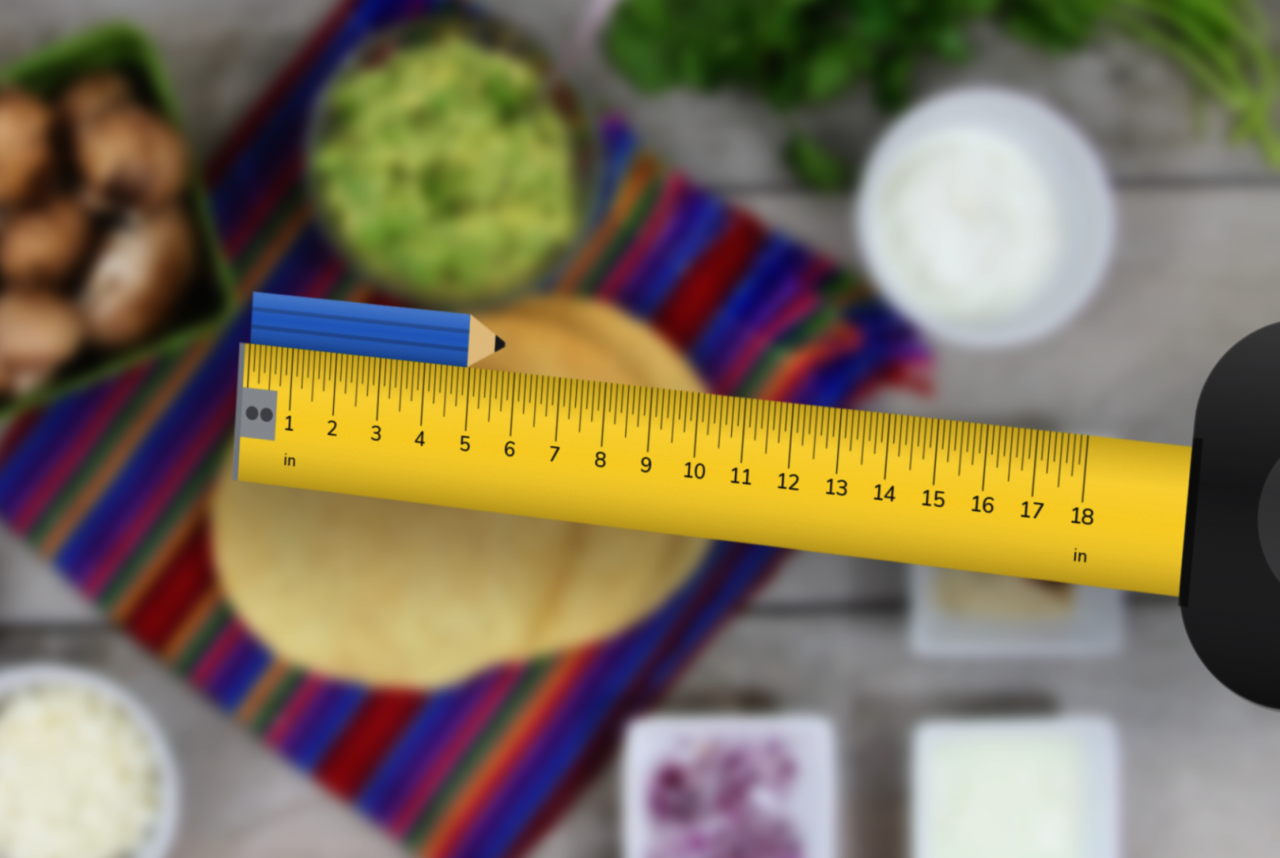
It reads 5.75; in
